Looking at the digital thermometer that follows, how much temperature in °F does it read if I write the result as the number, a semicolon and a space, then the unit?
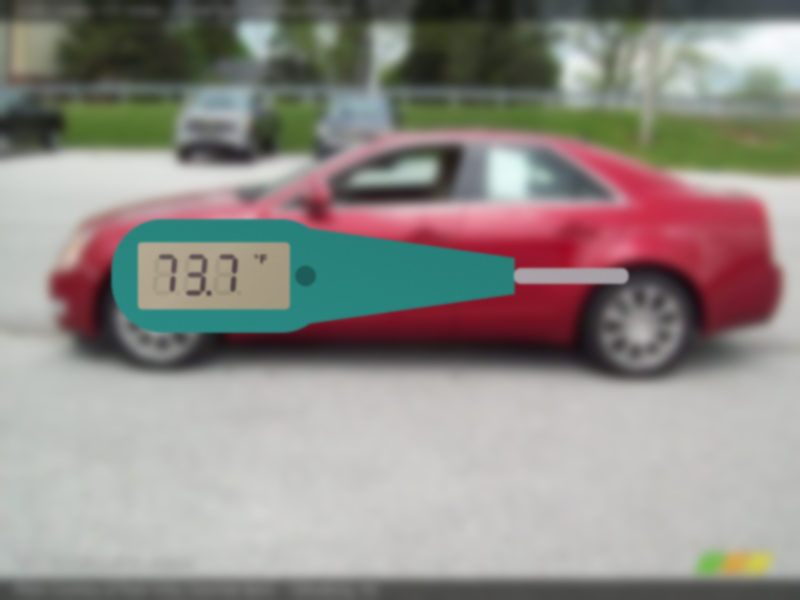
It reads 73.7; °F
